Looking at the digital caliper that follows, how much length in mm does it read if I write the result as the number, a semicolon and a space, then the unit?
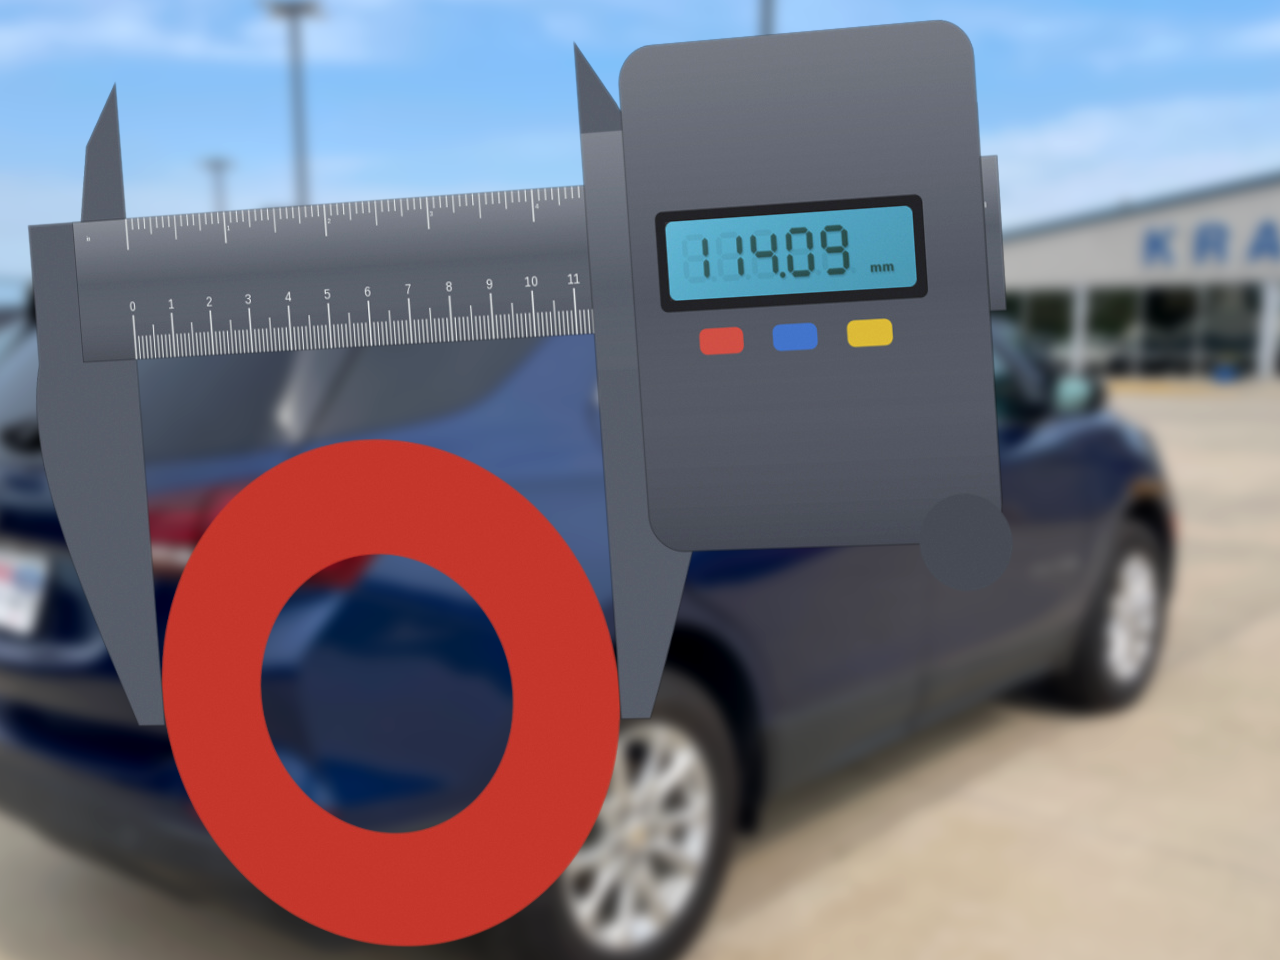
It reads 114.09; mm
